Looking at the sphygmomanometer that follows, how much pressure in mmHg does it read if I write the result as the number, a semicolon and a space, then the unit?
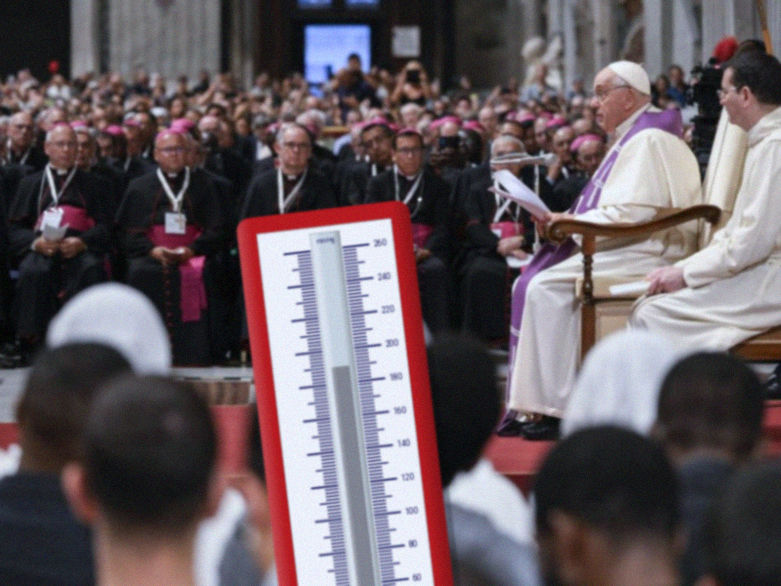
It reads 190; mmHg
